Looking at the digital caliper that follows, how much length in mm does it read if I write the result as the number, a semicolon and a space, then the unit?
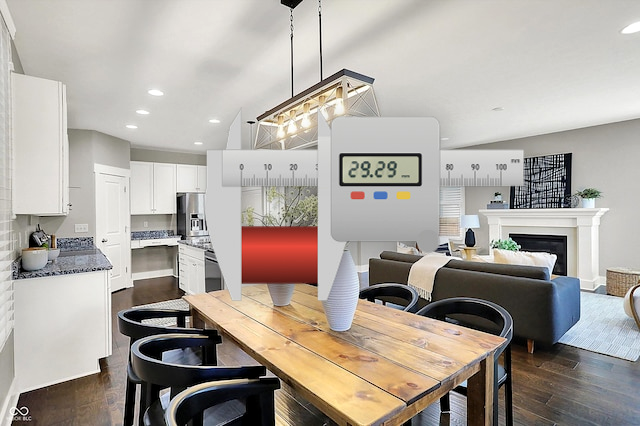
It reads 29.29; mm
